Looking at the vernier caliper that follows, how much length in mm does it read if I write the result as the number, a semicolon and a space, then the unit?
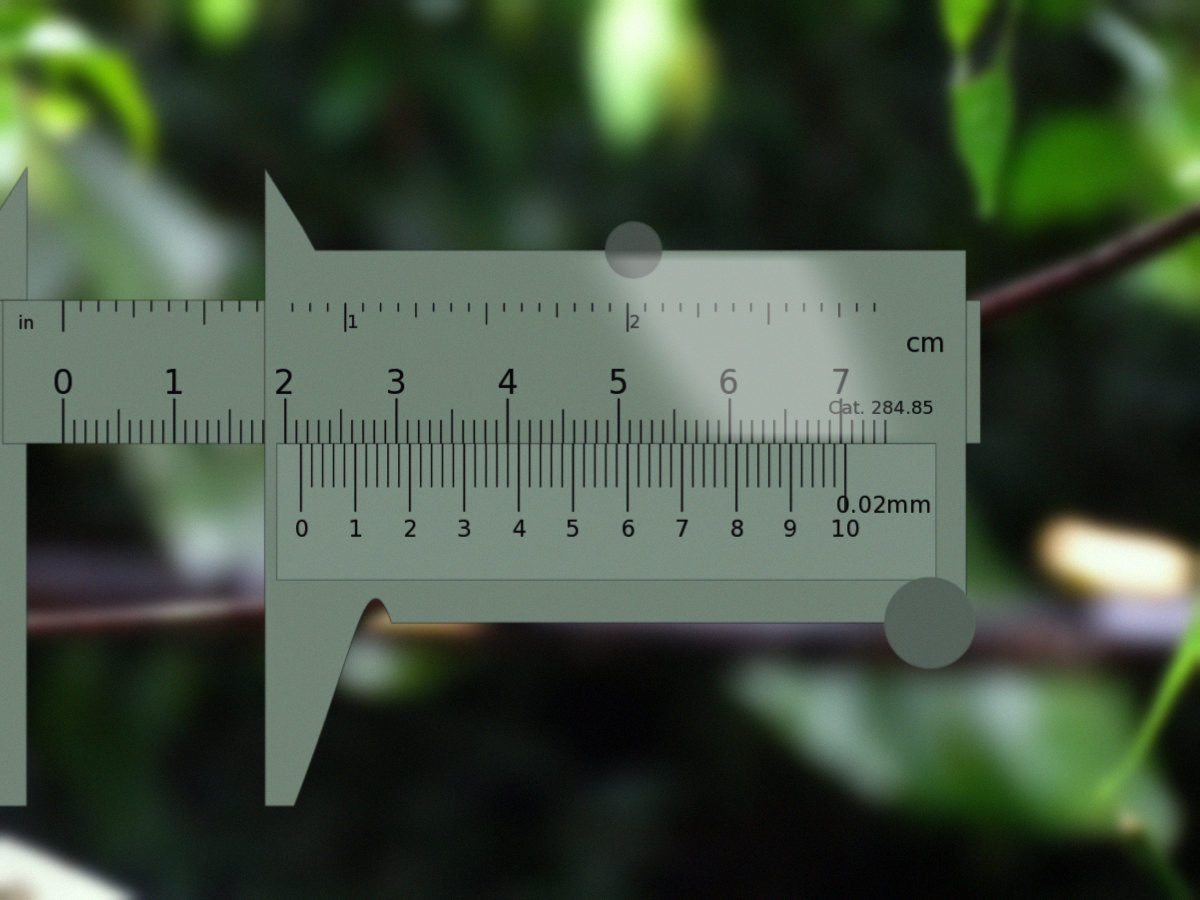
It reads 21.4; mm
